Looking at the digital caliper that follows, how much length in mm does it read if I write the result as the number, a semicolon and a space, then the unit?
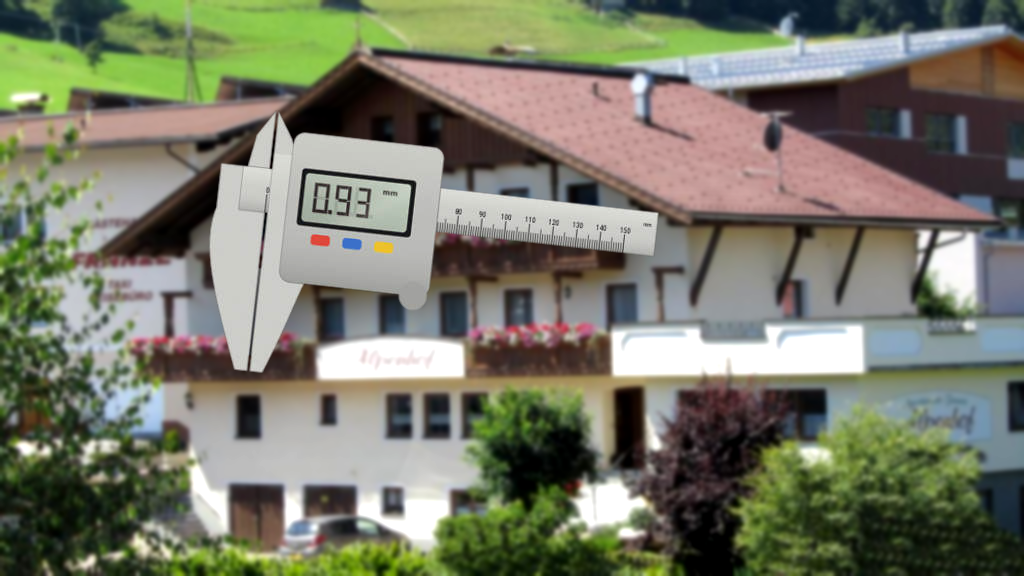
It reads 0.93; mm
